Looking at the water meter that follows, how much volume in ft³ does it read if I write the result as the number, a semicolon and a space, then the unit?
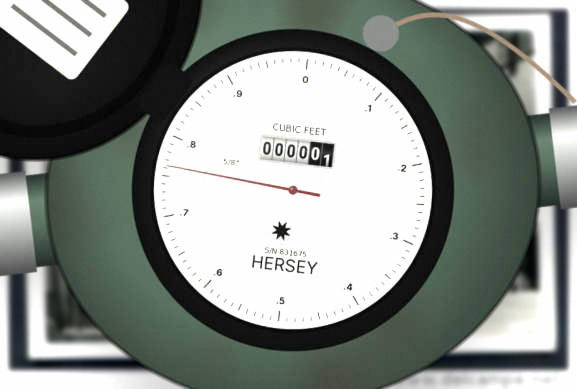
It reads 0.76; ft³
